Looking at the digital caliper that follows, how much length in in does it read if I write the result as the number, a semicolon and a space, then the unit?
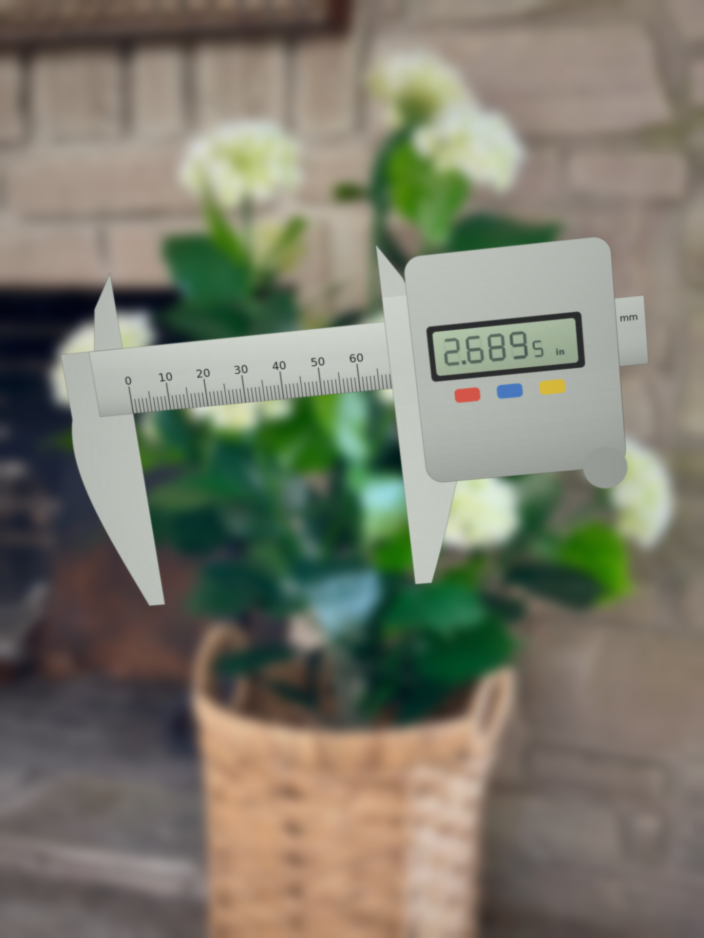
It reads 2.6895; in
